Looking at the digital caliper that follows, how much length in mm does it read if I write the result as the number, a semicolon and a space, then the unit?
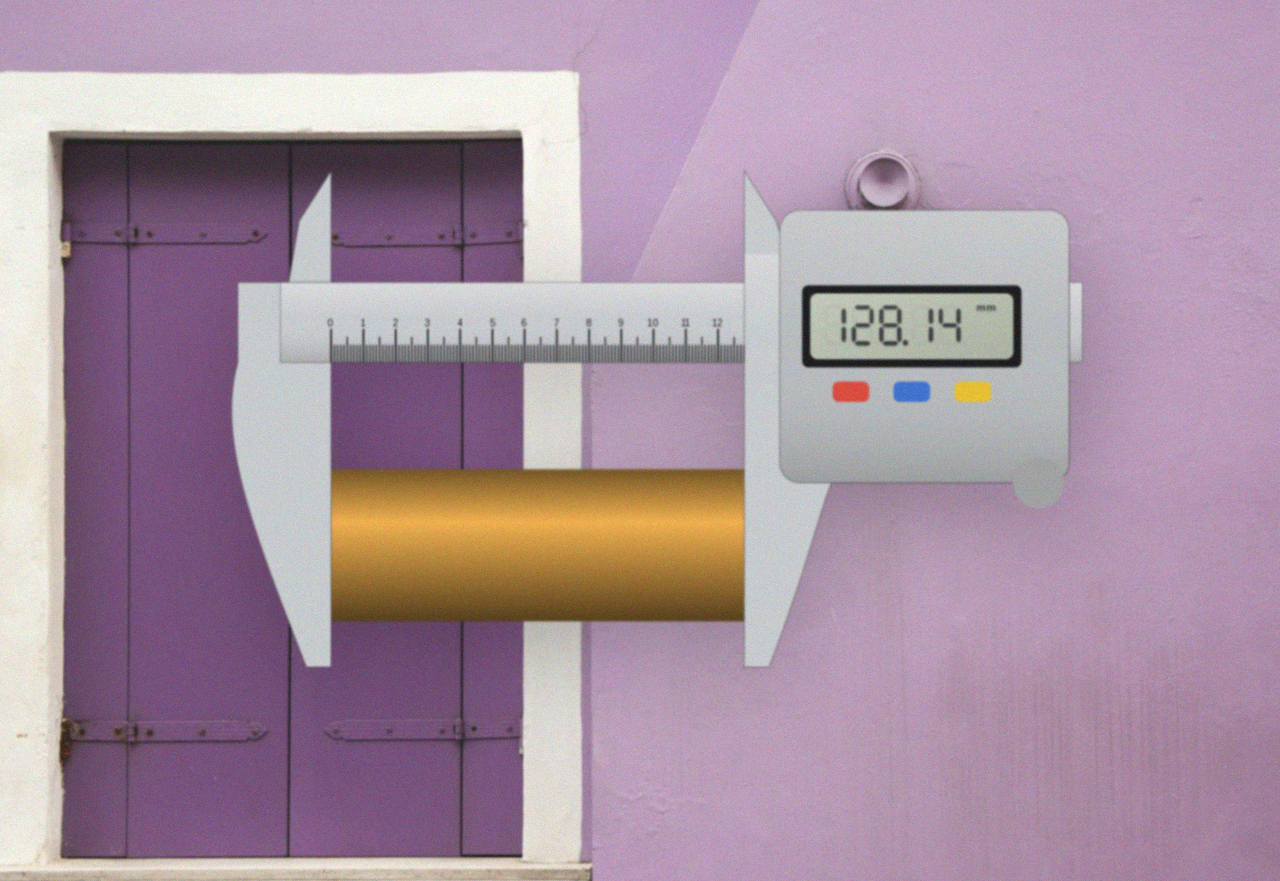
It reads 128.14; mm
